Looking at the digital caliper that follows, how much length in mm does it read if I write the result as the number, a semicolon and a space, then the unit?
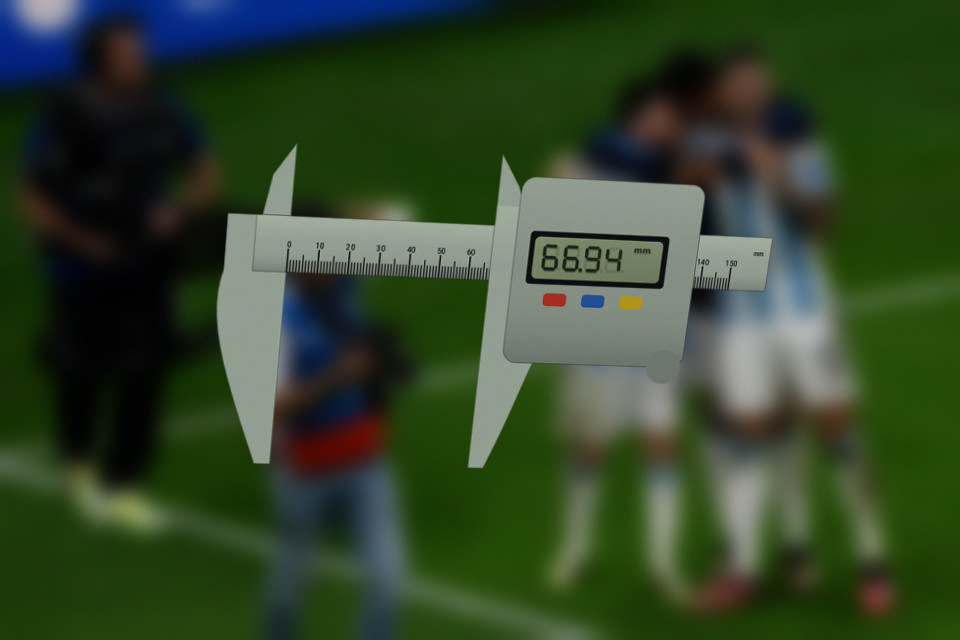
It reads 66.94; mm
